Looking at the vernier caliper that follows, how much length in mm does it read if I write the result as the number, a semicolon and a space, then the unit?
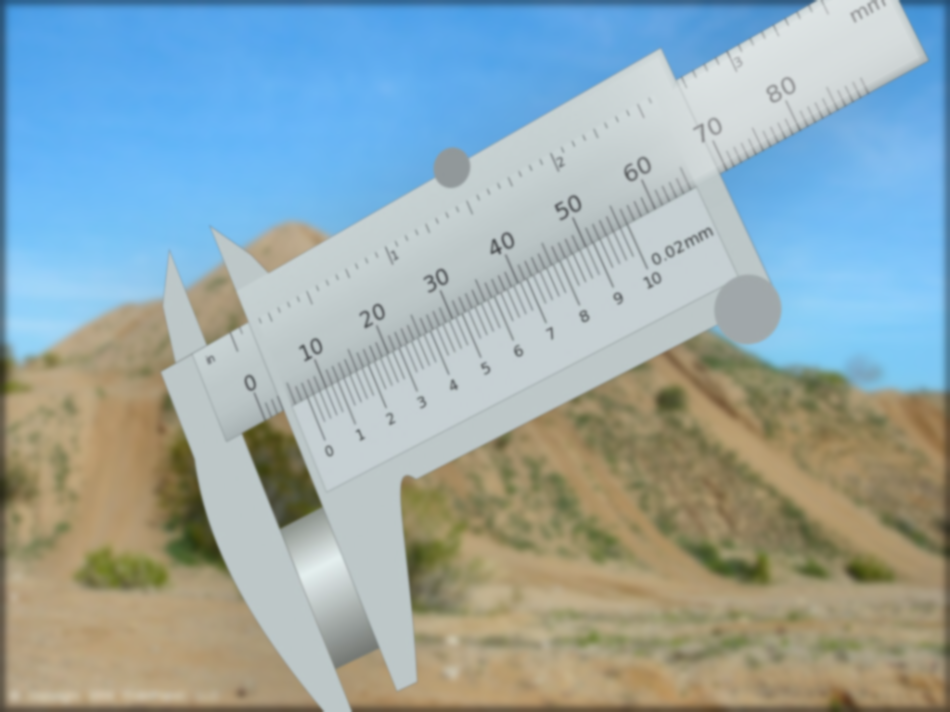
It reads 7.0; mm
